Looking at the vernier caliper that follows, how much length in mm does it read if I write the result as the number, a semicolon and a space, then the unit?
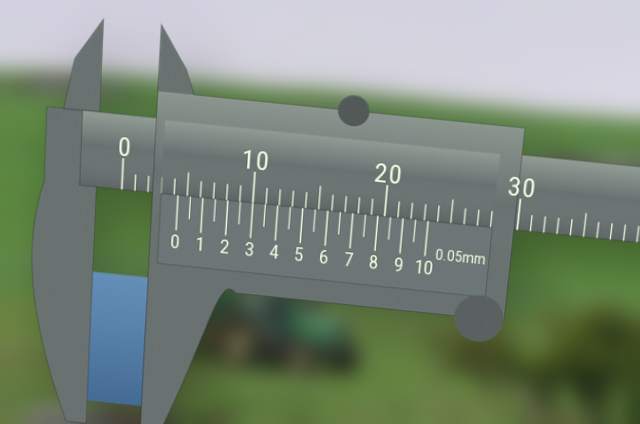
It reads 4.3; mm
